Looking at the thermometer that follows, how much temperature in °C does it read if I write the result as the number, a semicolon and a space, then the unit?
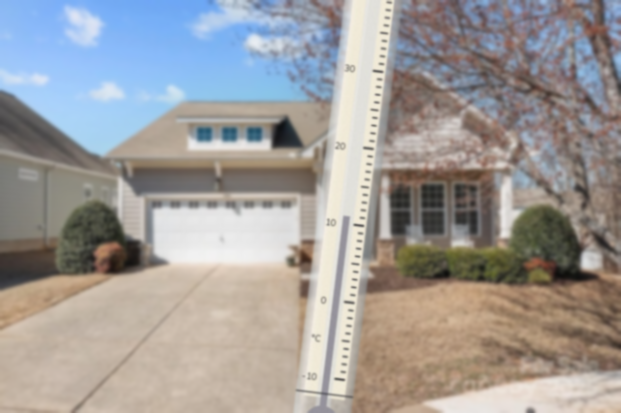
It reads 11; °C
